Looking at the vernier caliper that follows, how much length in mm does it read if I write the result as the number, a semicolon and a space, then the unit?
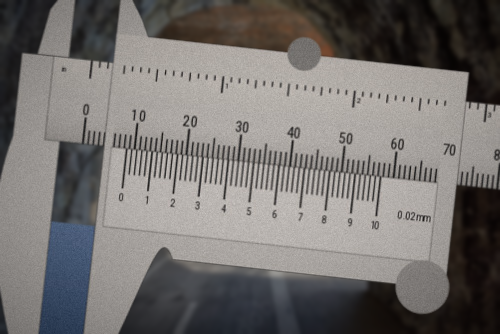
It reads 8.5; mm
